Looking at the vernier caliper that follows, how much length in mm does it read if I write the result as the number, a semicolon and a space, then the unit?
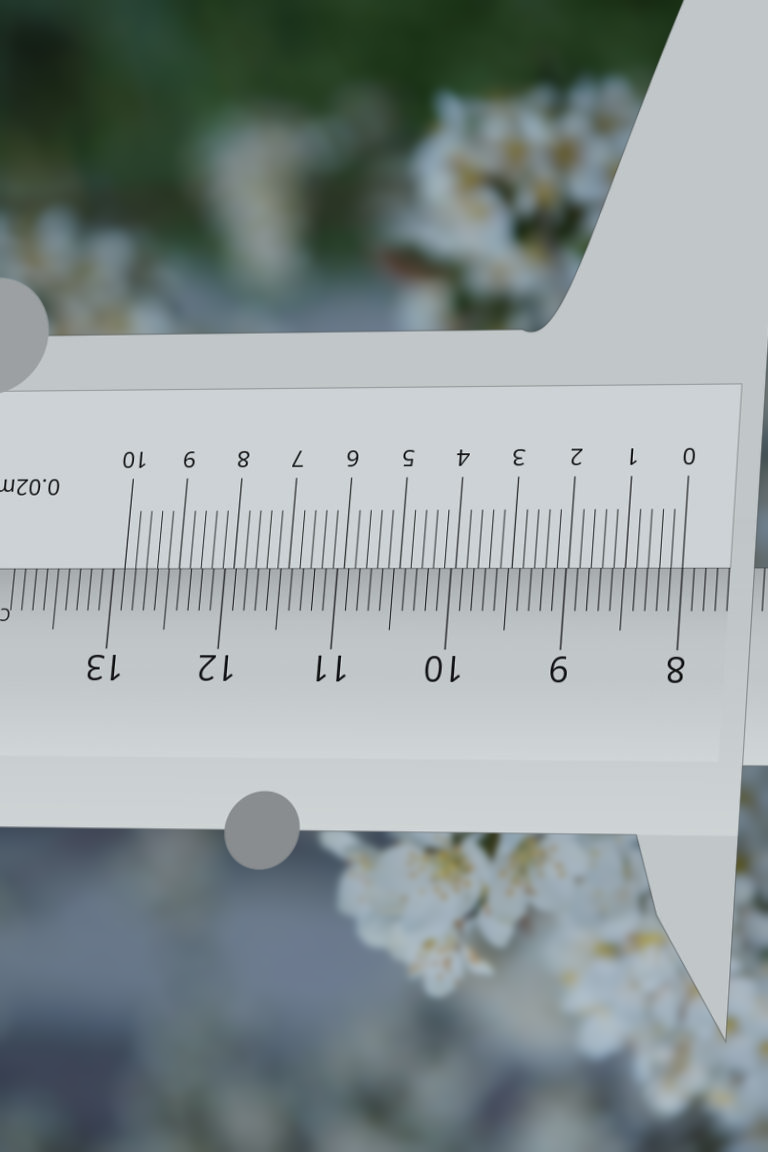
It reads 80.0; mm
